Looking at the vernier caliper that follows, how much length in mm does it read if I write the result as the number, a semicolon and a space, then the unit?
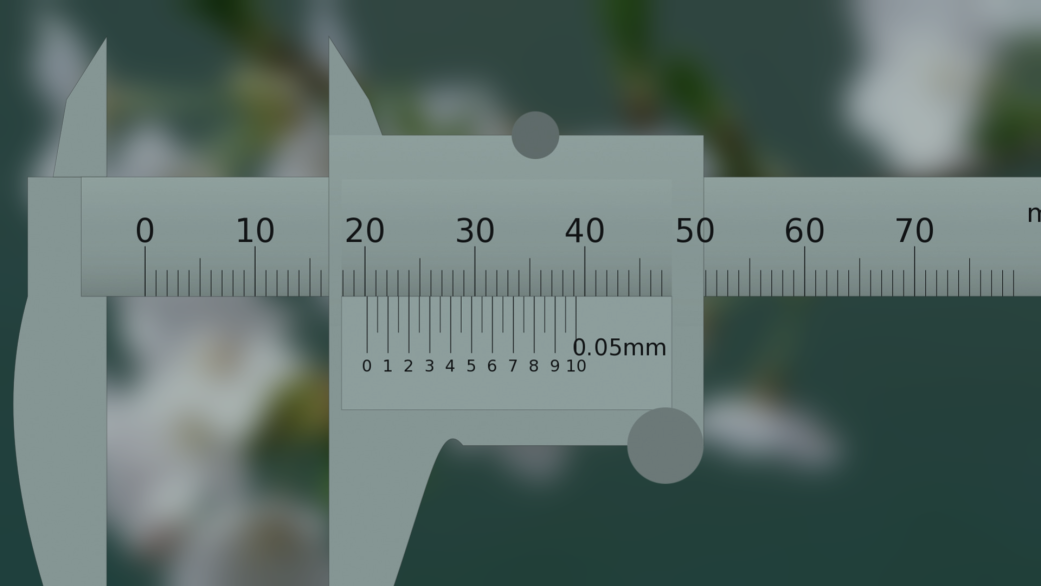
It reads 20.2; mm
